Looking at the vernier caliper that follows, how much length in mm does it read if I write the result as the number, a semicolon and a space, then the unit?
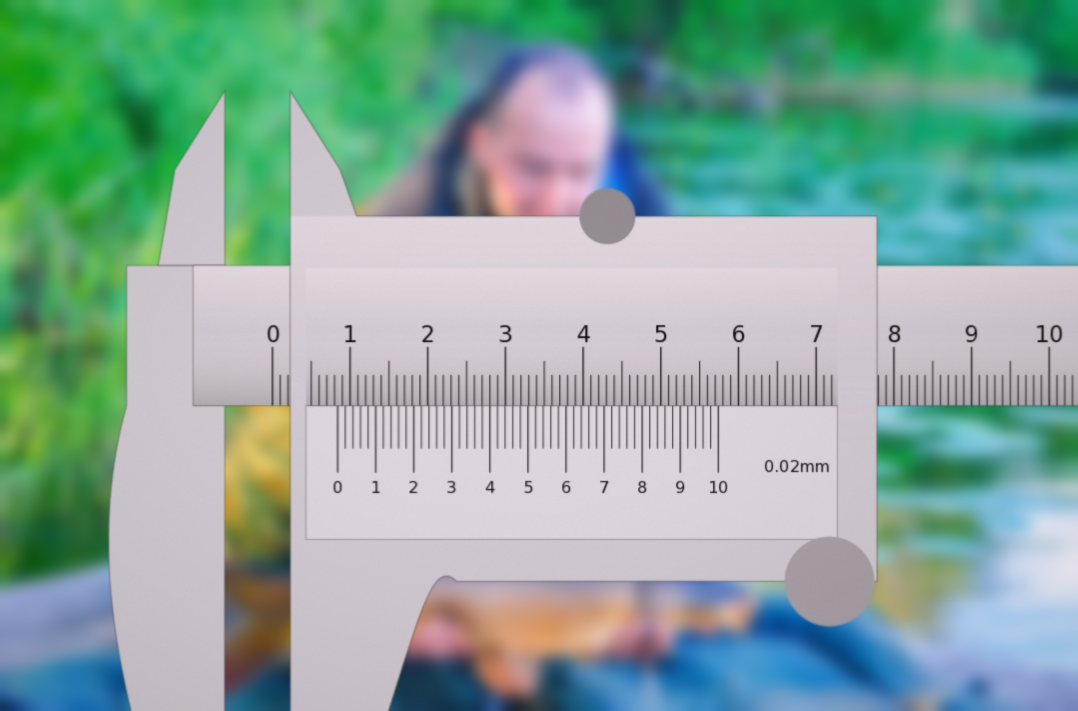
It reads 8.4; mm
